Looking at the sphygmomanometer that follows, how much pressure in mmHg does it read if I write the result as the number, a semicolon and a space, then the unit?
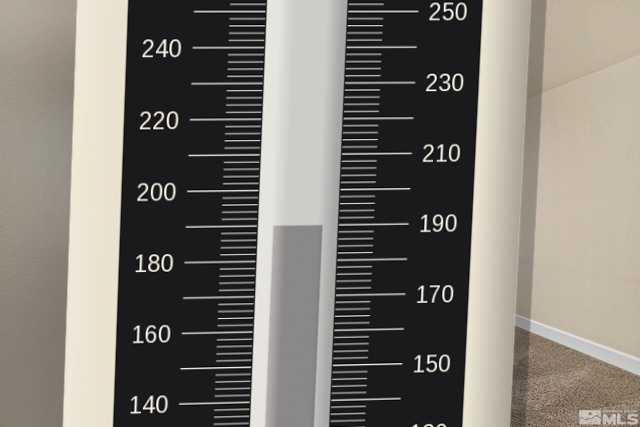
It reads 190; mmHg
